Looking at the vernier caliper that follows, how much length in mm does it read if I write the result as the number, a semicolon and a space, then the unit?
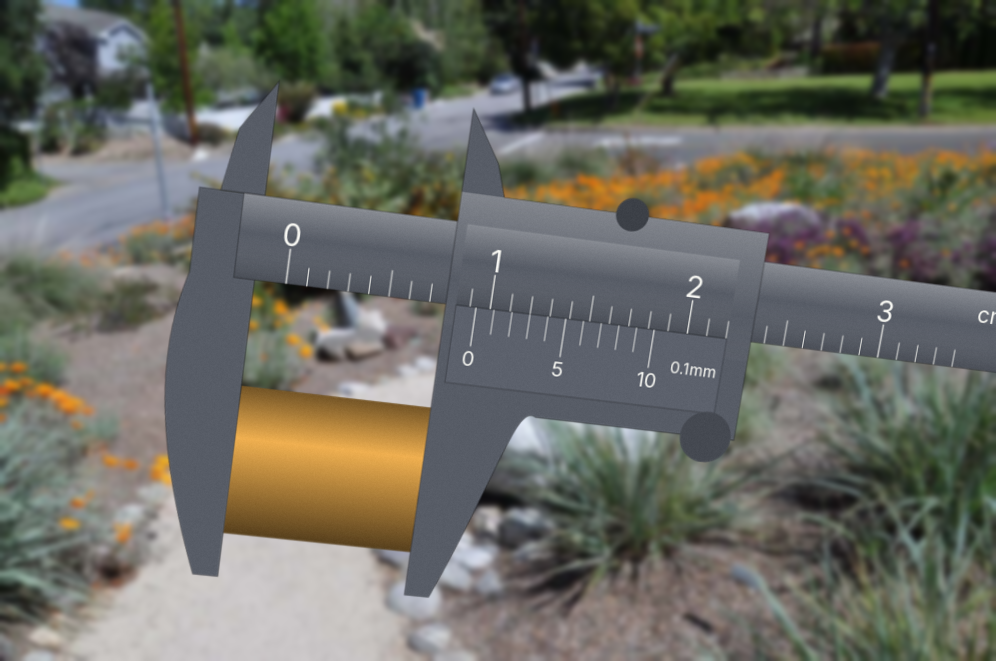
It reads 9.3; mm
